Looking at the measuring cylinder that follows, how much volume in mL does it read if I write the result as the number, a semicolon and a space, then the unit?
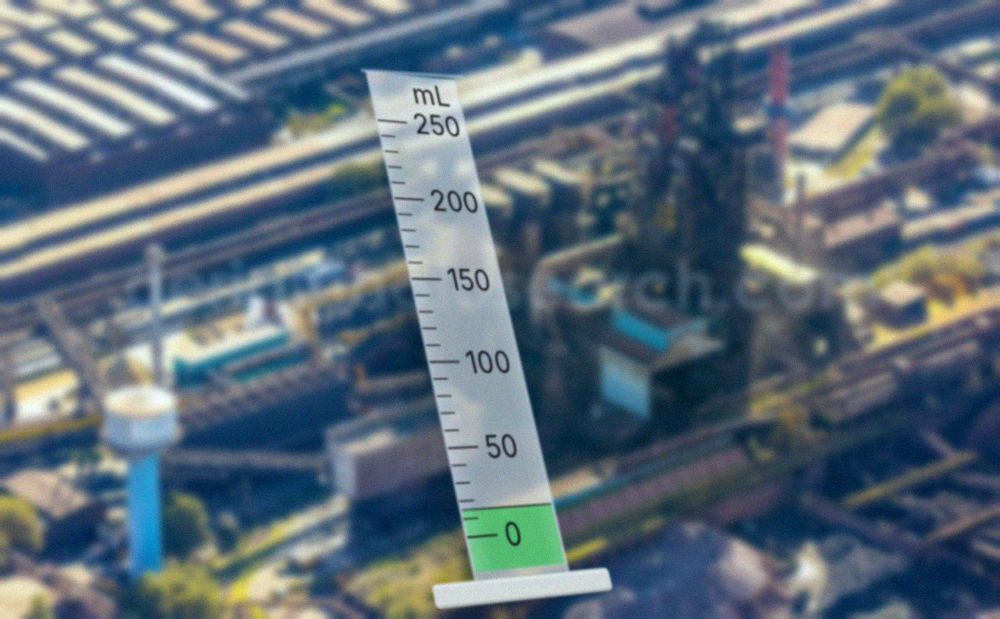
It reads 15; mL
